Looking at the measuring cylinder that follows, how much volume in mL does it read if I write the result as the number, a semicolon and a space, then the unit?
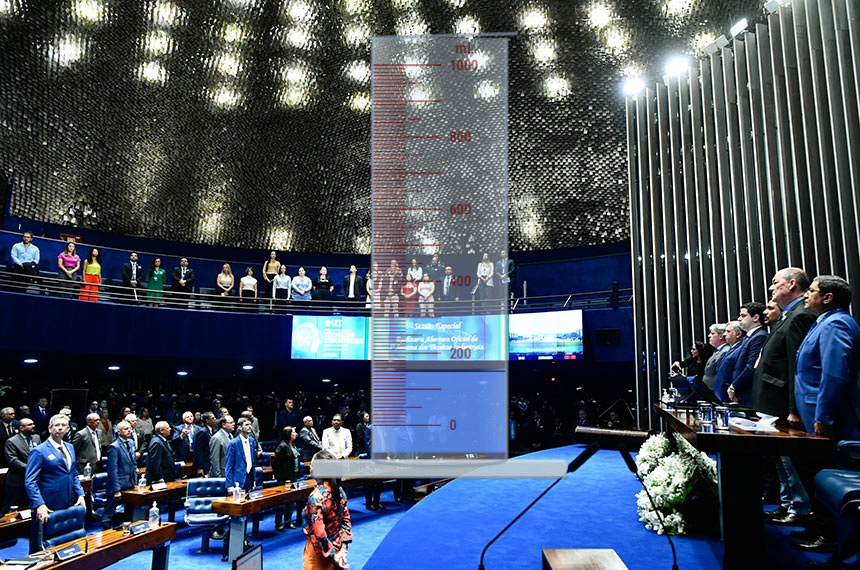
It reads 150; mL
